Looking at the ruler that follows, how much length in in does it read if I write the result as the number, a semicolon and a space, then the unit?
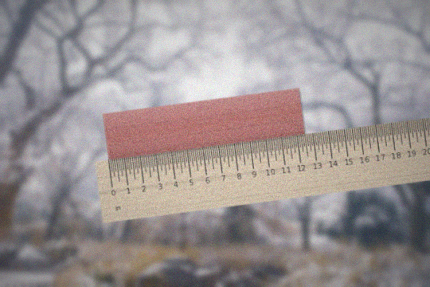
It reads 12.5; in
